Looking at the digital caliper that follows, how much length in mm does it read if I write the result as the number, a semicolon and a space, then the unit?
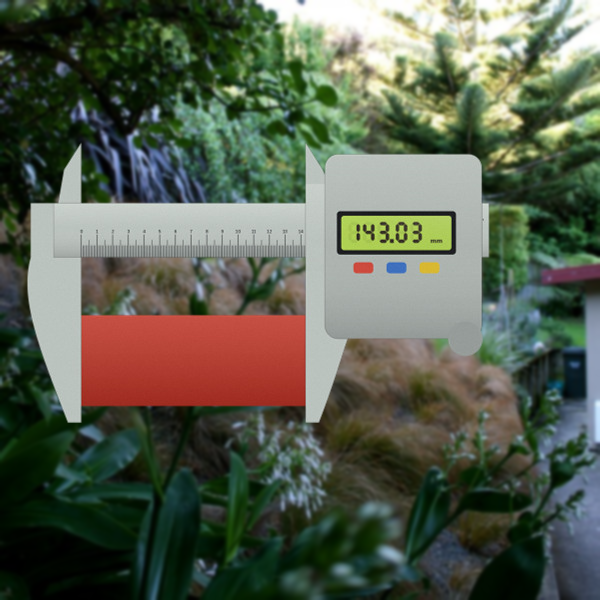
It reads 143.03; mm
